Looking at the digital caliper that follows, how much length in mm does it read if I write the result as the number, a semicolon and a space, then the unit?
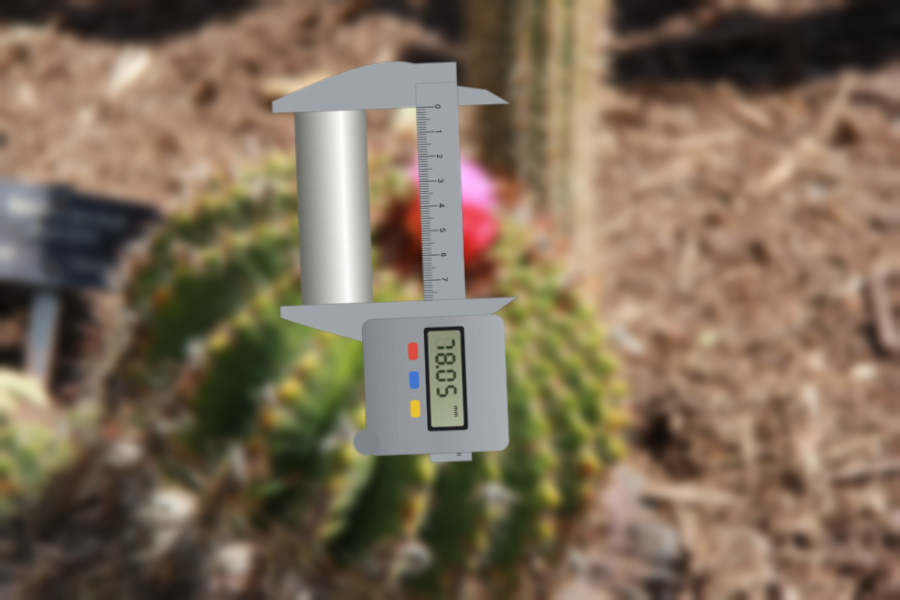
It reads 78.05; mm
